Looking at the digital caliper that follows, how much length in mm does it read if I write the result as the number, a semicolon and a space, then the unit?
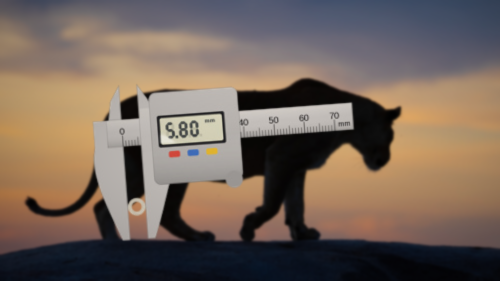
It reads 5.80; mm
